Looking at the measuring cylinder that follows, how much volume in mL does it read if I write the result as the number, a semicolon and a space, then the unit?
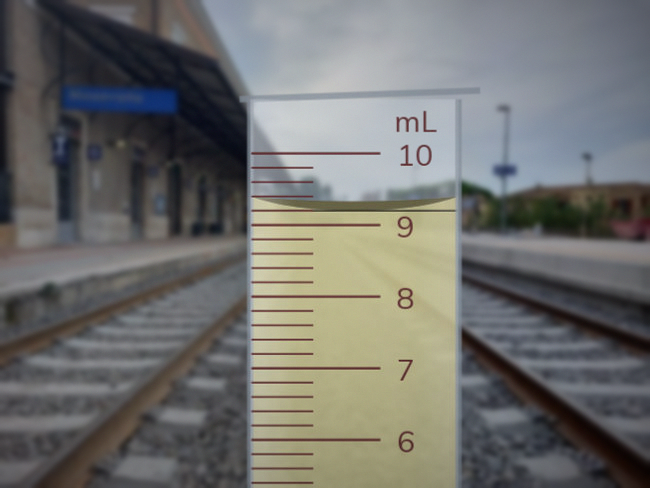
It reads 9.2; mL
